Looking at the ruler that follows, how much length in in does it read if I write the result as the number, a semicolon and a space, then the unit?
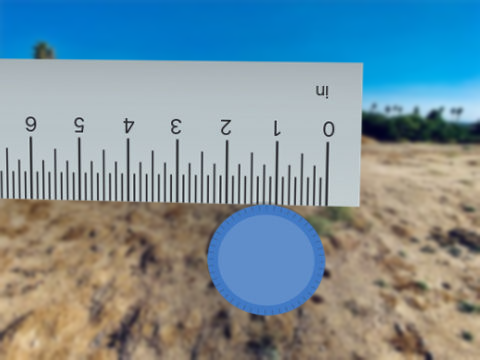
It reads 2.375; in
